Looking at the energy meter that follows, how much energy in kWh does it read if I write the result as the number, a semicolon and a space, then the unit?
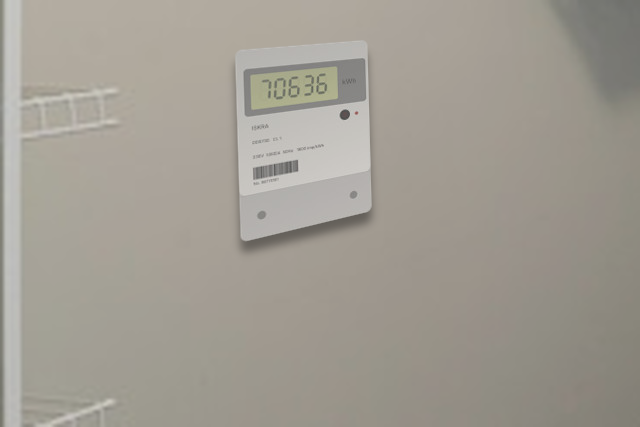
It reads 70636; kWh
